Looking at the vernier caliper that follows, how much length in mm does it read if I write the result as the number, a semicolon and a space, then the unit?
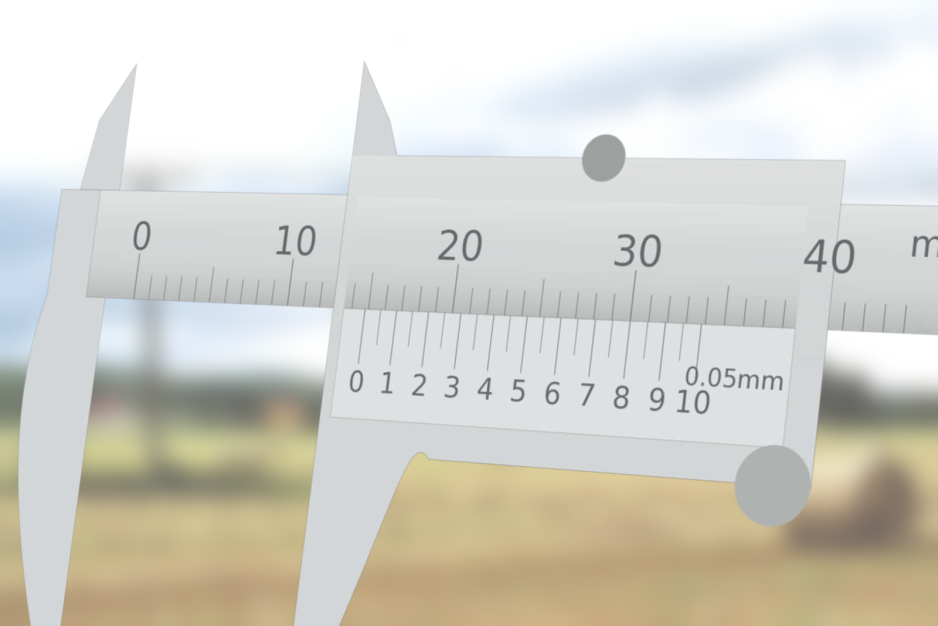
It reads 14.8; mm
